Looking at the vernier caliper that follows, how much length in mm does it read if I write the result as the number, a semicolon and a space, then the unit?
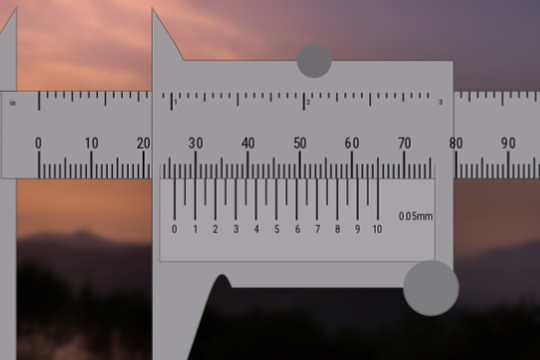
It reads 26.0; mm
